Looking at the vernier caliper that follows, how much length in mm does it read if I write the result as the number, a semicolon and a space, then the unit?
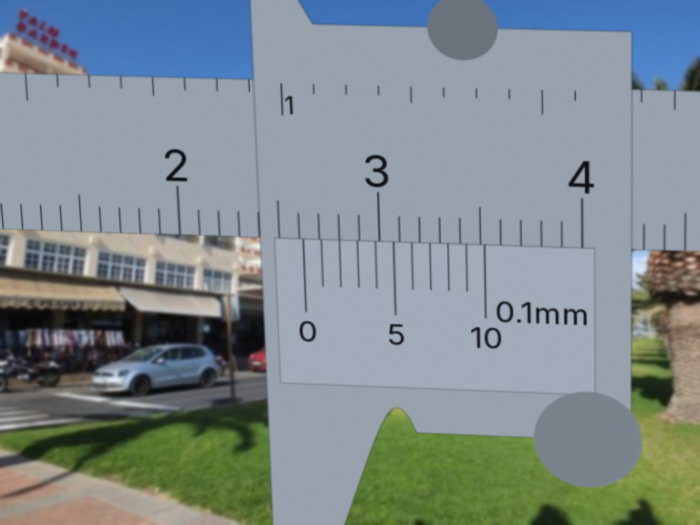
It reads 26.2; mm
